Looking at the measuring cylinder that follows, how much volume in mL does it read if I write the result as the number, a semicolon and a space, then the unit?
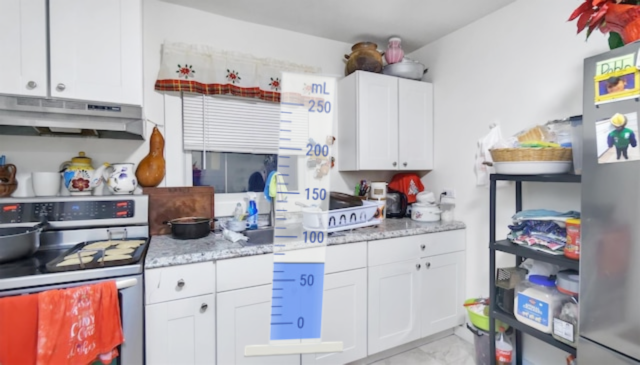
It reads 70; mL
